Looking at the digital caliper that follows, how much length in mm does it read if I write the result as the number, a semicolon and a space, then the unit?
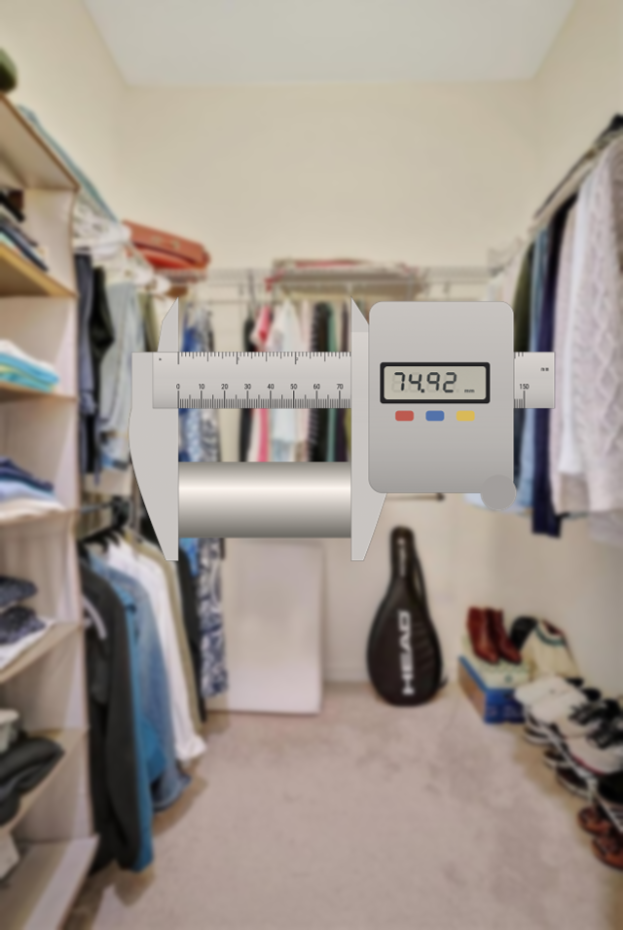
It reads 74.92; mm
